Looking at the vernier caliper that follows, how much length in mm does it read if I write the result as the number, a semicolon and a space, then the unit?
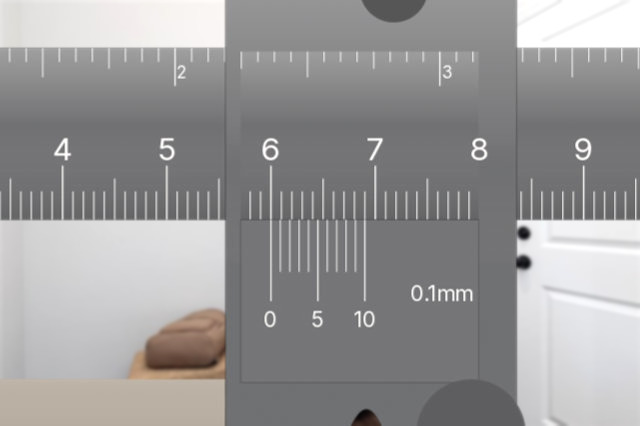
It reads 60.0; mm
